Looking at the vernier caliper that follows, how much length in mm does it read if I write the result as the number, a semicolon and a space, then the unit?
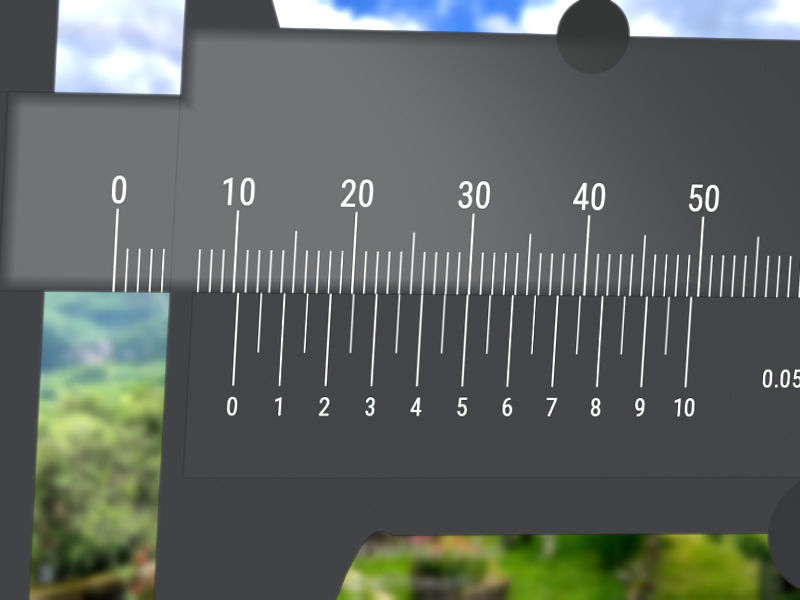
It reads 10.4; mm
